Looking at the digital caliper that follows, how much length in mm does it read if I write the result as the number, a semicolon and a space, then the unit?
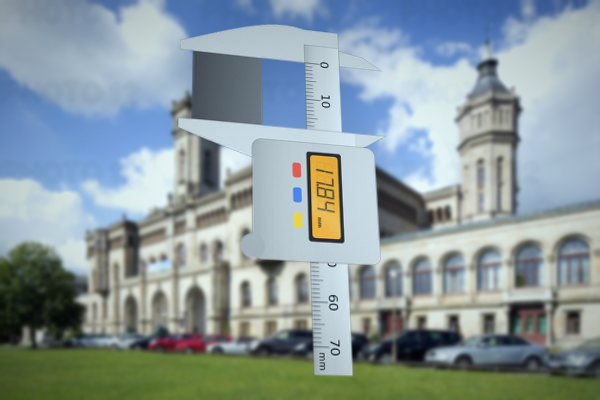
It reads 17.84; mm
